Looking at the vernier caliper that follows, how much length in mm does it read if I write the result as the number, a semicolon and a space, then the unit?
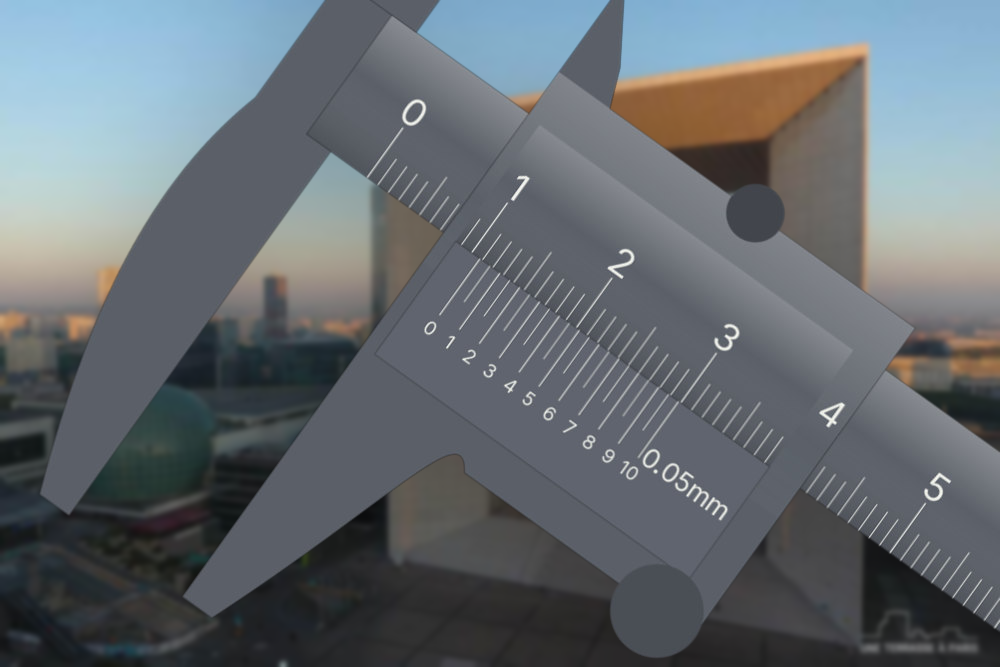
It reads 10.8; mm
